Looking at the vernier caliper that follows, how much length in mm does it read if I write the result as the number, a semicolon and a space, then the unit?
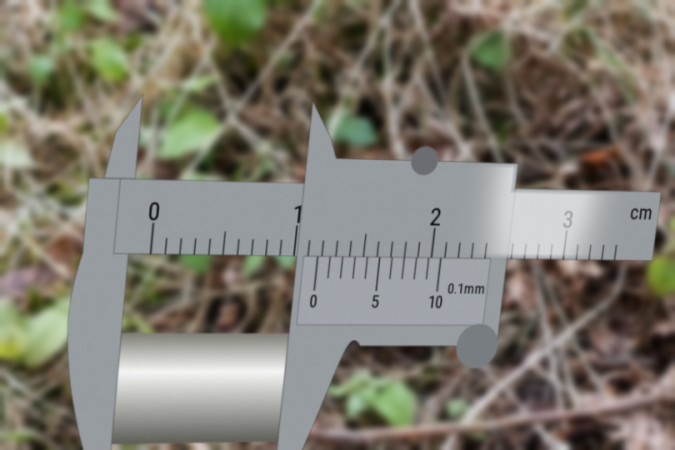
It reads 11.7; mm
